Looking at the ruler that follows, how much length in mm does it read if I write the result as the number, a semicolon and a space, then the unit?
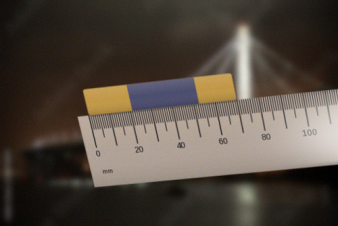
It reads 70; mm
